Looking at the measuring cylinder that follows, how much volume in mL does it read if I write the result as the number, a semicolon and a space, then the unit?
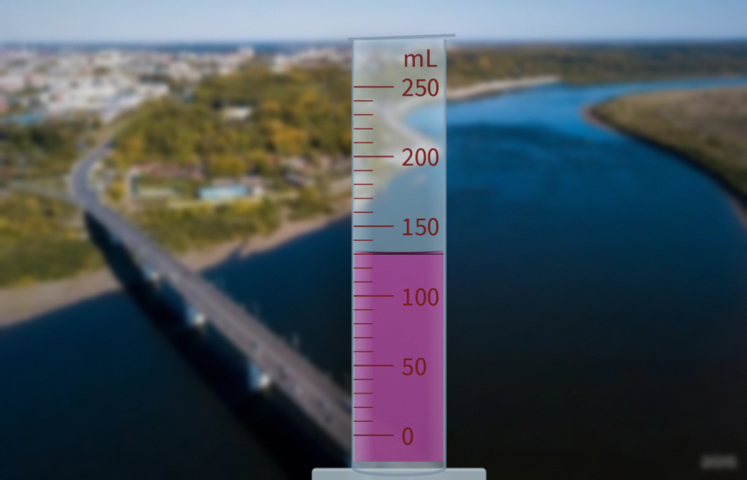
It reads 130; mL
